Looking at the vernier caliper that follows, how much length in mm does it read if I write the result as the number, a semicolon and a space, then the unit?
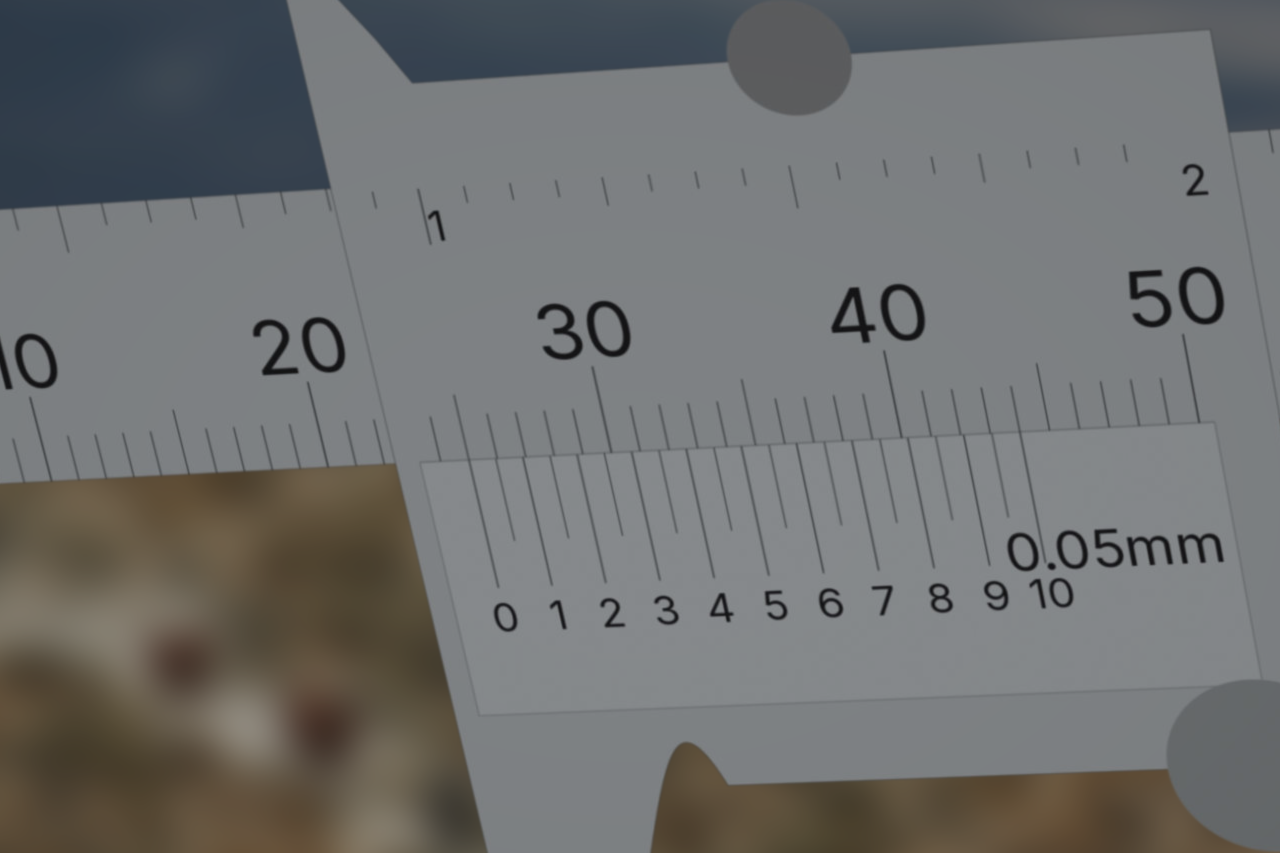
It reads 25.0; mm
